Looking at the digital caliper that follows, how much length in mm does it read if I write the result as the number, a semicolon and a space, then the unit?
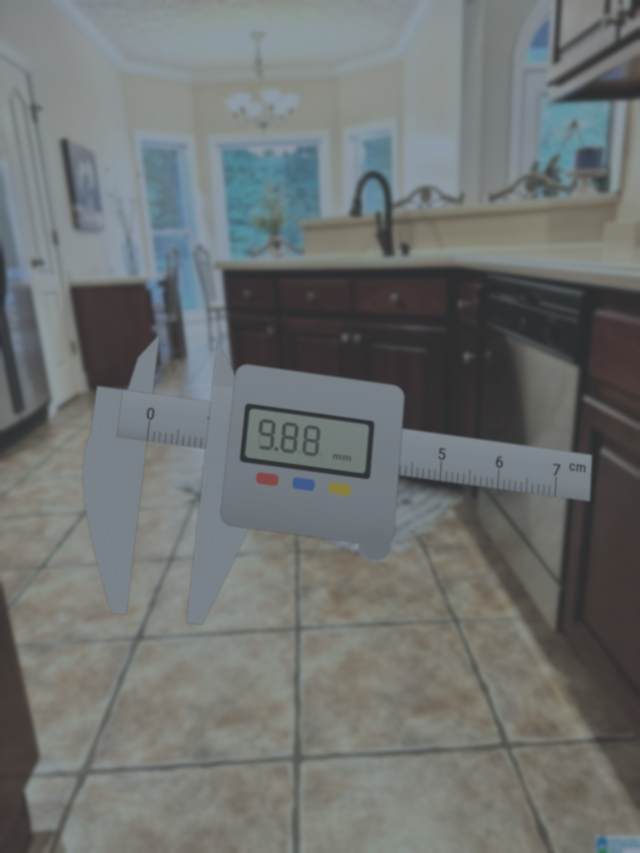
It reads 9.88; mm
